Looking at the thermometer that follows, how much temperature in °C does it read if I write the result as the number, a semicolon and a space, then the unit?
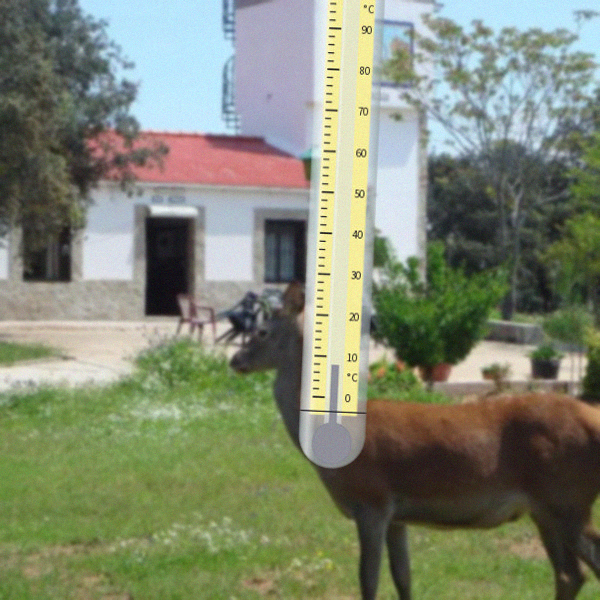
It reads 8; °C
